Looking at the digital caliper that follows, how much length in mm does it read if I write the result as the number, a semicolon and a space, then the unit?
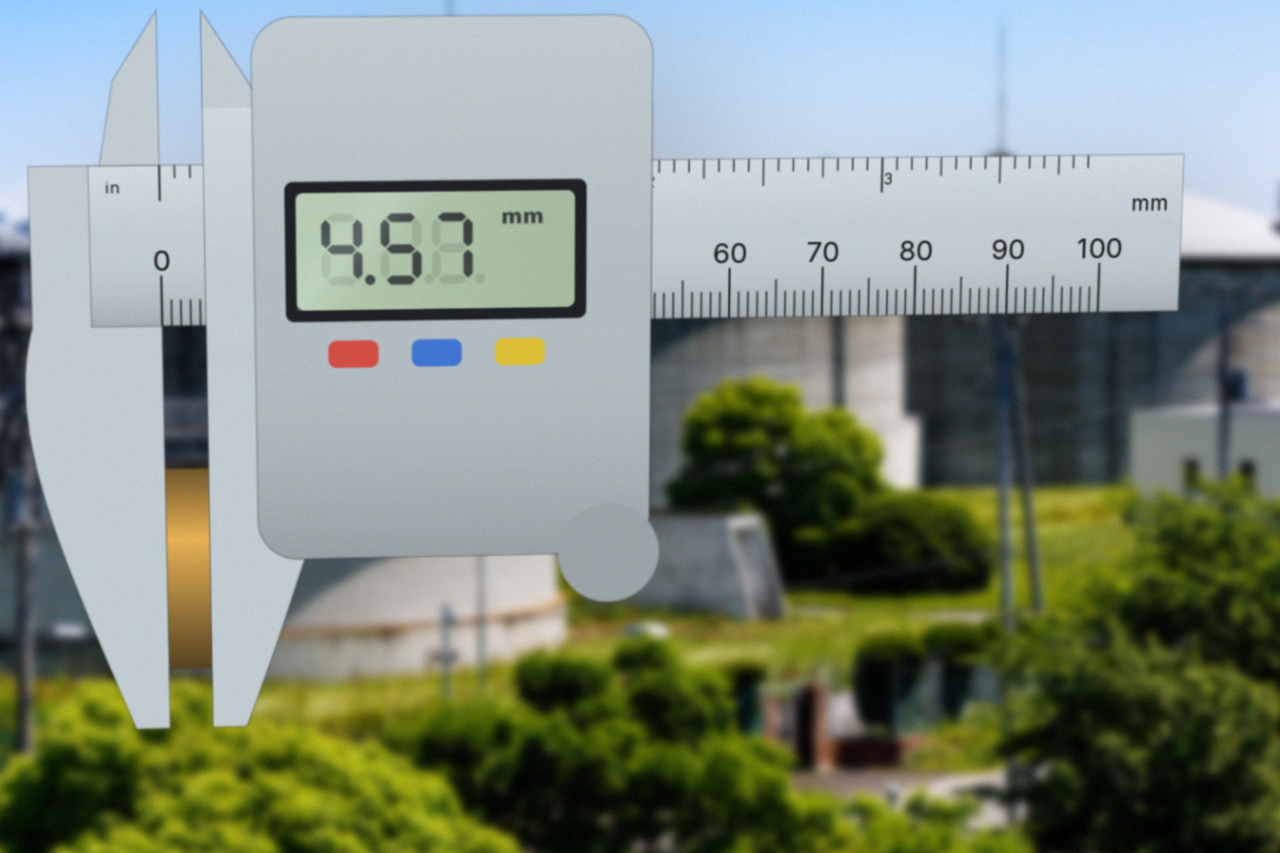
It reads 4.57; mm
